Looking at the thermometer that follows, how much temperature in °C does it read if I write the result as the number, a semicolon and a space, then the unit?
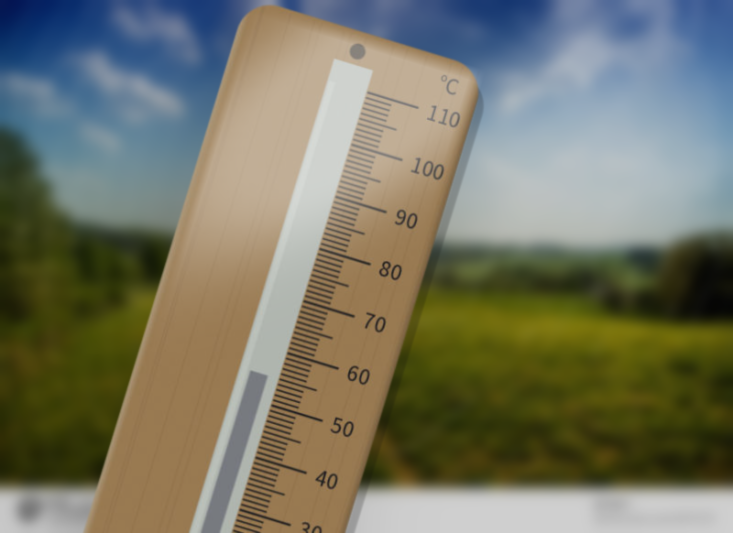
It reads 55; °C
